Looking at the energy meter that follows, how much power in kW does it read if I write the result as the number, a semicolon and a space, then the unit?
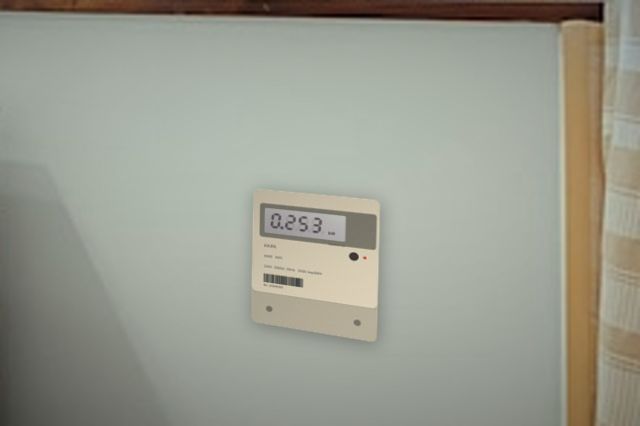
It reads 0.253; kW
